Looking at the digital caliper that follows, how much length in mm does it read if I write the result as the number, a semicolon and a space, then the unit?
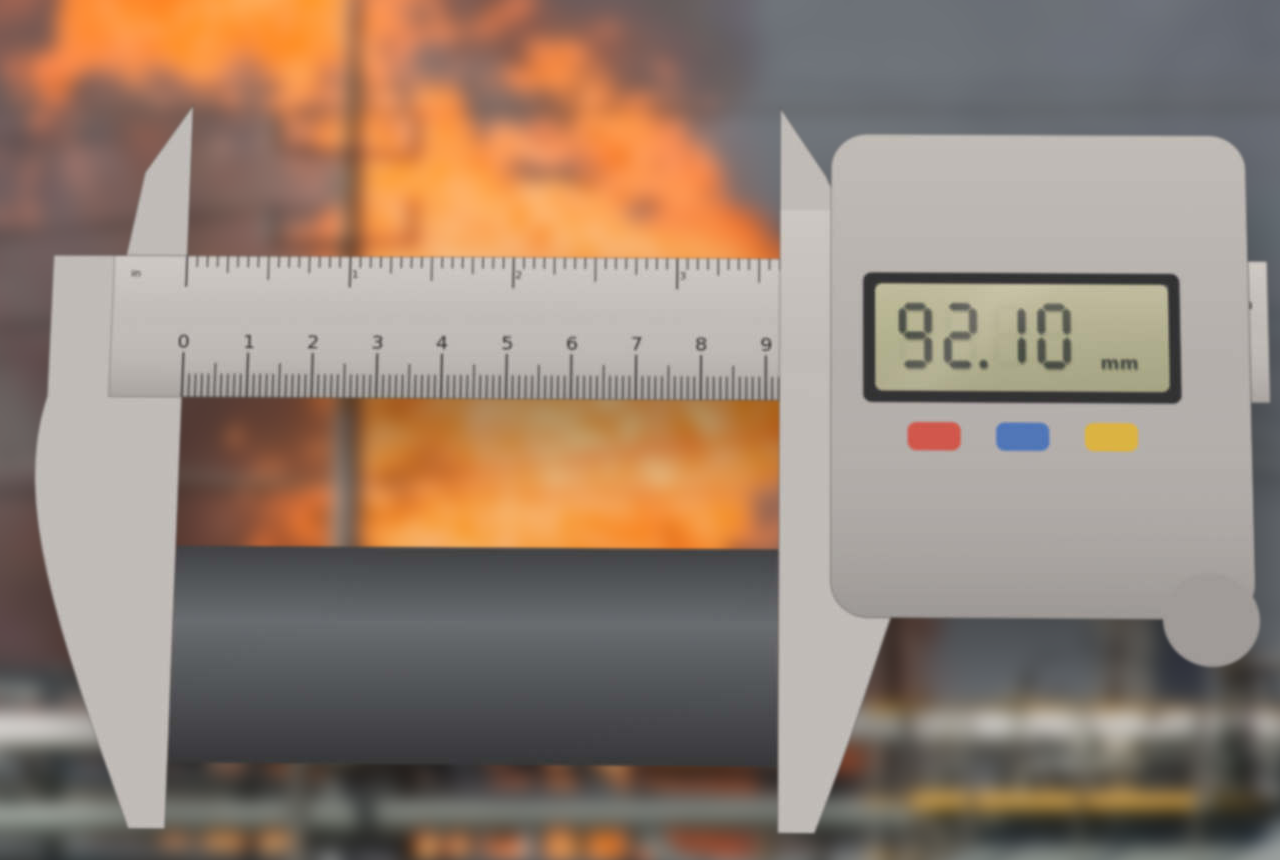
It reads 92.10; mm
